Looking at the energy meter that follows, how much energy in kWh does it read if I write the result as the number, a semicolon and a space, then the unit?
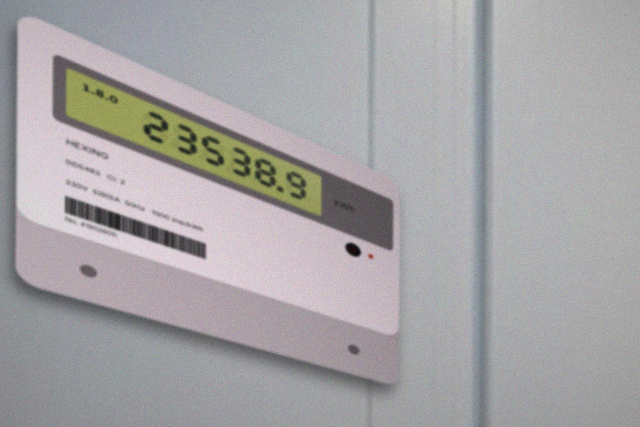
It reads 23538.9; kWh
